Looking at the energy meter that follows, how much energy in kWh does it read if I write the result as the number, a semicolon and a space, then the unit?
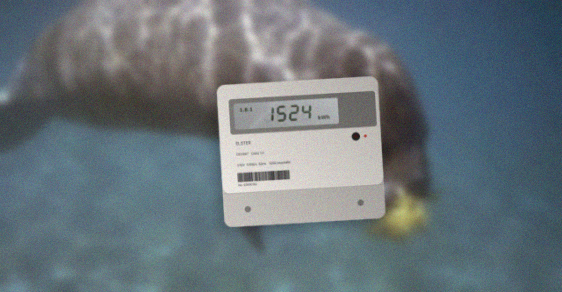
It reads 1524; kWh
